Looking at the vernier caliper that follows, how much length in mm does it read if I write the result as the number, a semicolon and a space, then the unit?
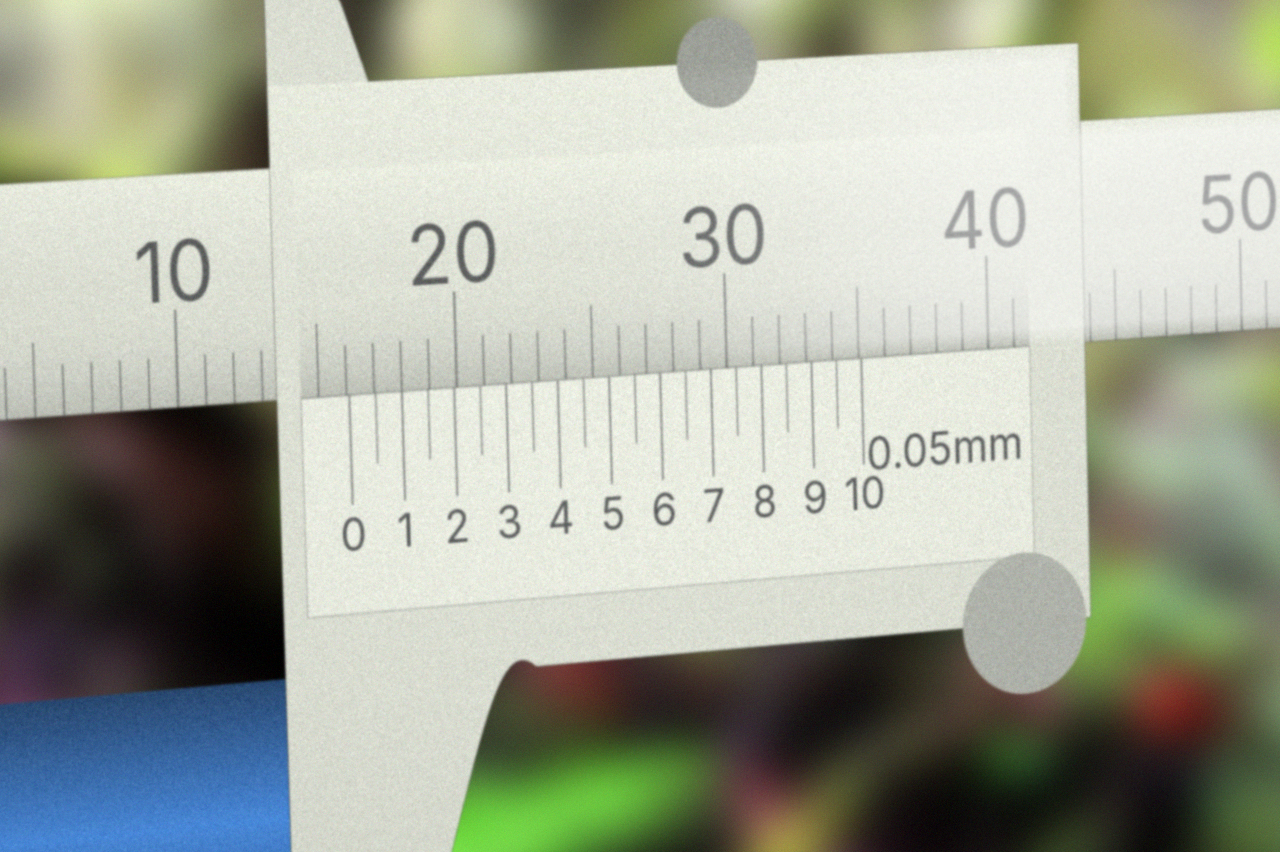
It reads 16.1; mm
